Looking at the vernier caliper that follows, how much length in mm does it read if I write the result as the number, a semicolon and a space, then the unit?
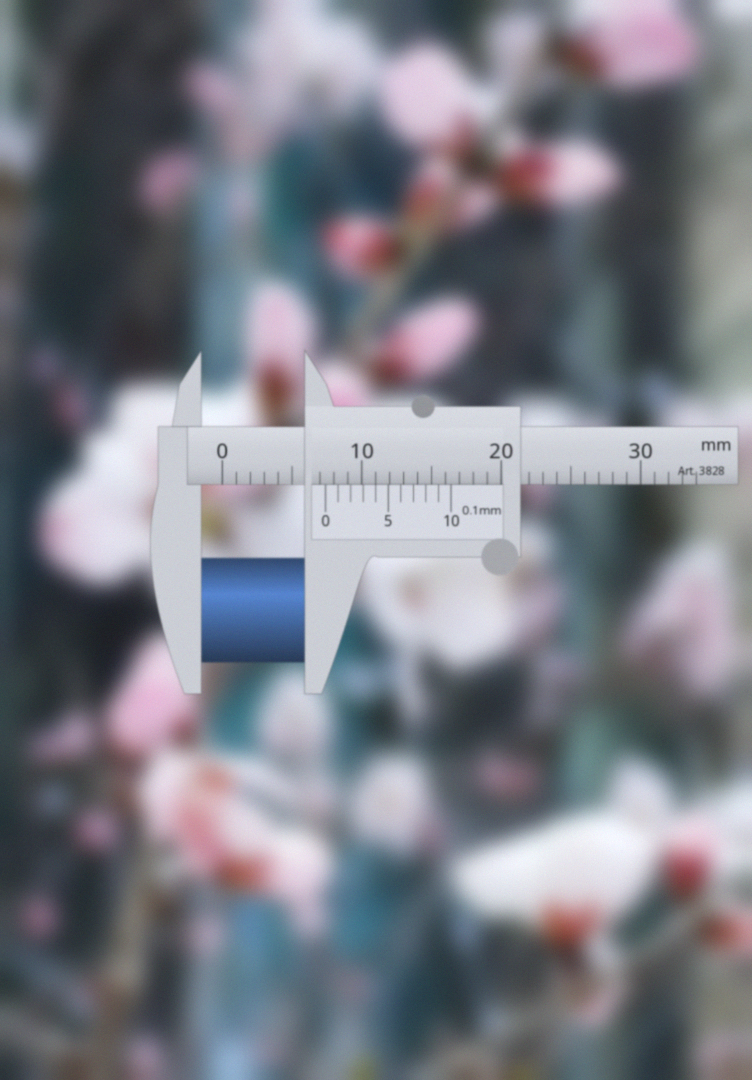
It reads 7.4; mm
